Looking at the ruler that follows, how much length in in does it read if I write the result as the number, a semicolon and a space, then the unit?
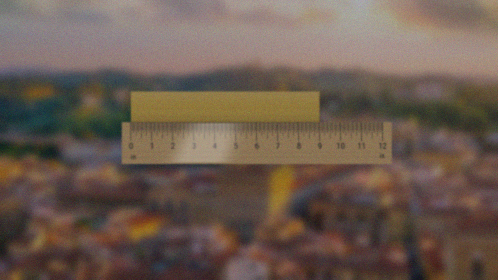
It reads 9; in
